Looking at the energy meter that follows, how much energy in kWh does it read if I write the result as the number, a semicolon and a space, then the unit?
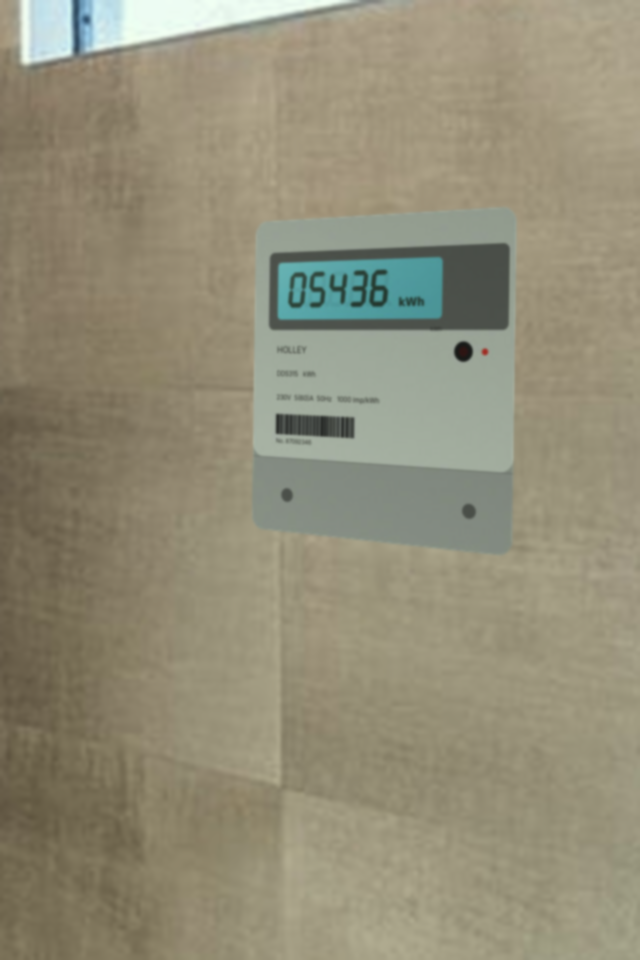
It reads 5436; kWh
